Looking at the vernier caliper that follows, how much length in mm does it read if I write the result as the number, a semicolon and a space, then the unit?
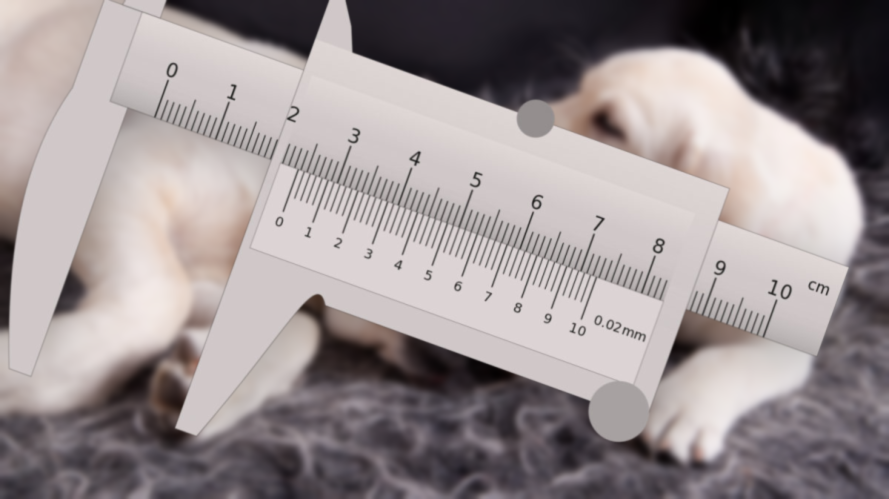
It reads 23.6; mm
